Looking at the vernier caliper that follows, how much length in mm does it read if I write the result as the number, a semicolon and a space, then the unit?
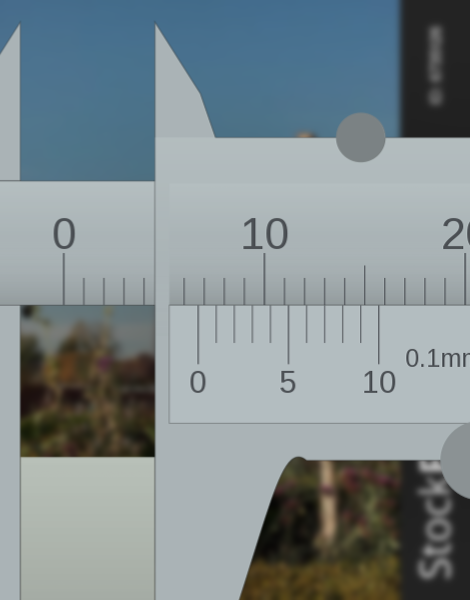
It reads 6.7; mm
